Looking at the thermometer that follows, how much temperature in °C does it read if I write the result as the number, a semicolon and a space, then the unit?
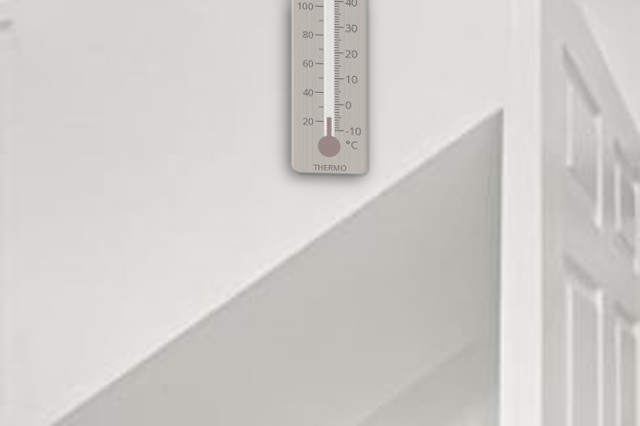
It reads -5; °C
